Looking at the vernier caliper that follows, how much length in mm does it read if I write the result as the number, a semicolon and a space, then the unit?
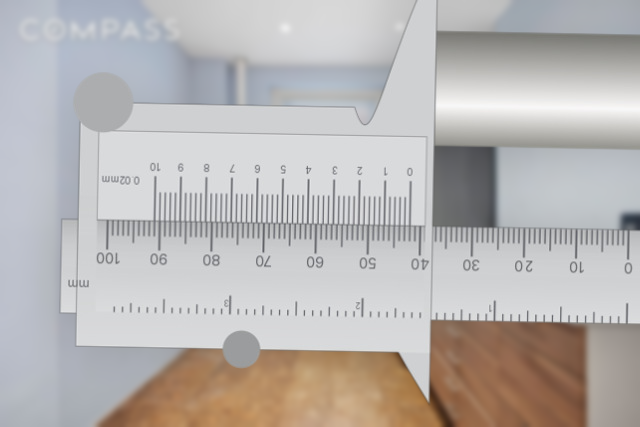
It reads 42.0; mm
